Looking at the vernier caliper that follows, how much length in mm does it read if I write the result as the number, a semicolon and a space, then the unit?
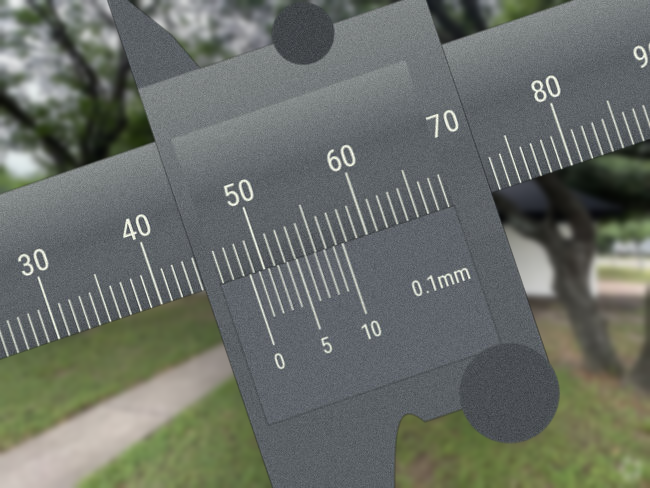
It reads 48.6; mm
